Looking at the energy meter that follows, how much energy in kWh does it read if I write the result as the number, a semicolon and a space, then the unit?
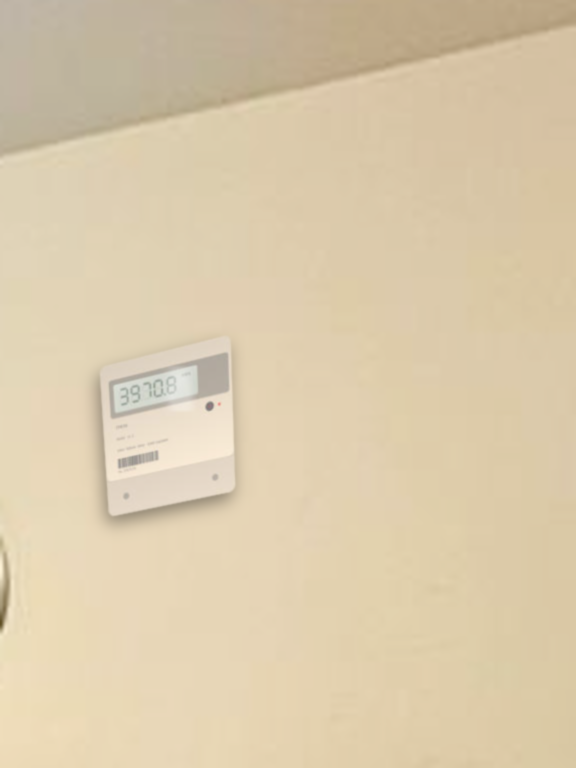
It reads 3970.8; kWh
